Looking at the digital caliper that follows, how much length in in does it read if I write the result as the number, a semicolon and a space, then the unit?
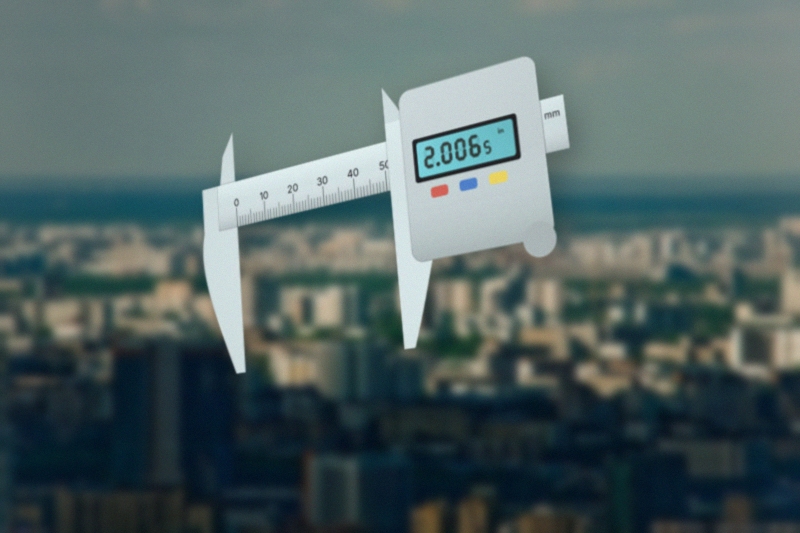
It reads 2.0065; in
